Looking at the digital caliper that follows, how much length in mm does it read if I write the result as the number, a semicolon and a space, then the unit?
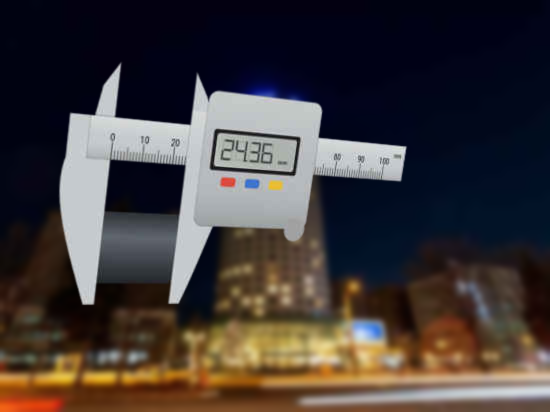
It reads 24.36; mm
